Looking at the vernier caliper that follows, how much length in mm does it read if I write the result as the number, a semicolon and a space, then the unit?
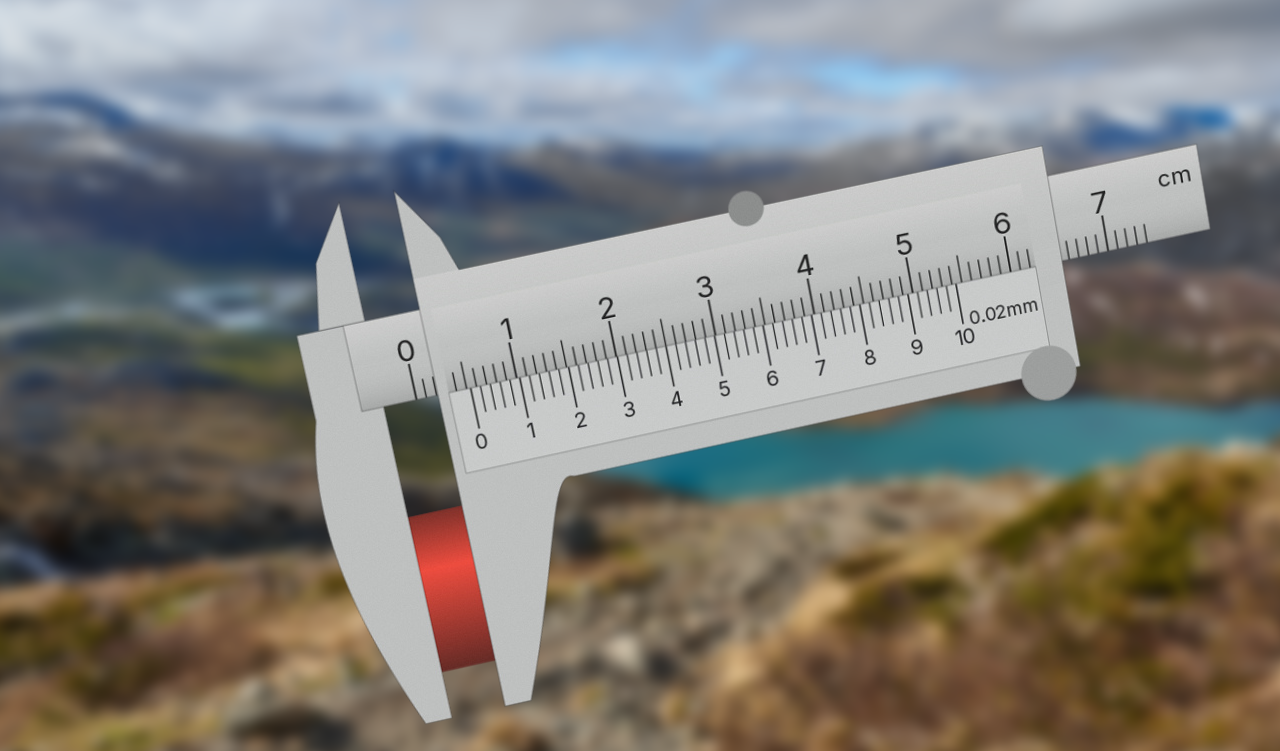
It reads 5.4; mm
